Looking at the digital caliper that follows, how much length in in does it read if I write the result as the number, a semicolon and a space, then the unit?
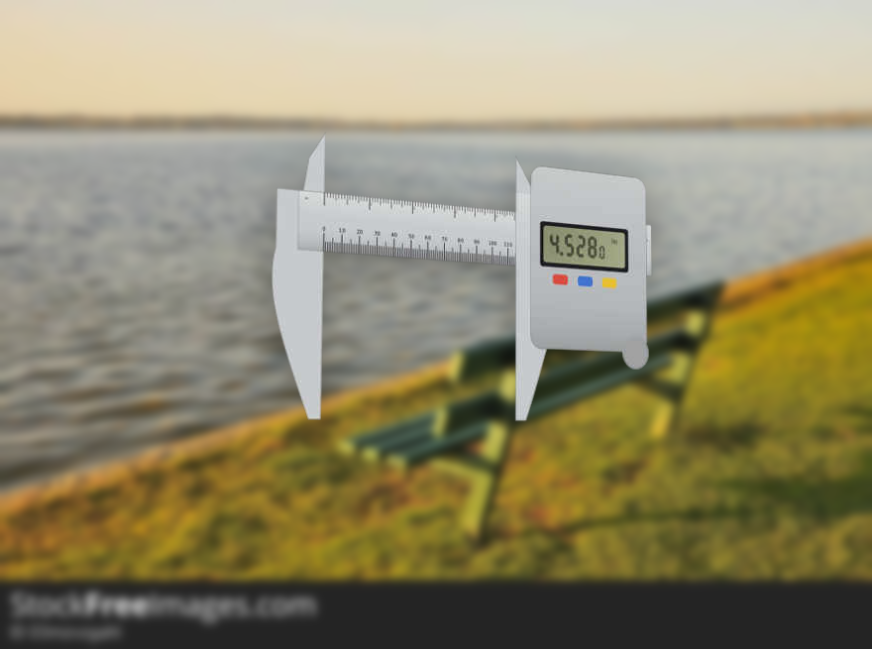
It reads 4.5280; in
